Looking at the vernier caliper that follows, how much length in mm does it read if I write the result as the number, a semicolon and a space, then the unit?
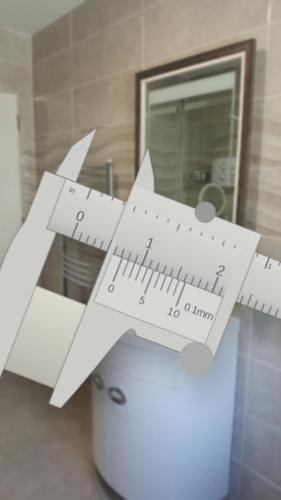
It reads 7.2; mm
